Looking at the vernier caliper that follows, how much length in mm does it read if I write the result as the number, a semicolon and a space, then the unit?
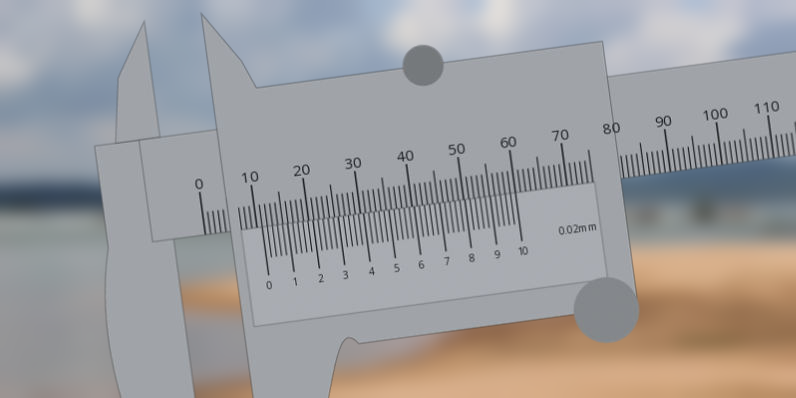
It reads 11.0; mm
